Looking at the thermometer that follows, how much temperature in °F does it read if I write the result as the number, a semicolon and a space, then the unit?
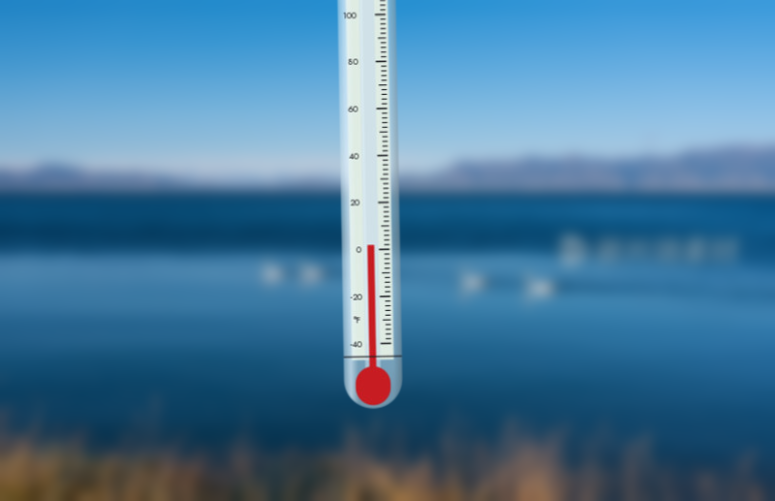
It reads 2; °F
